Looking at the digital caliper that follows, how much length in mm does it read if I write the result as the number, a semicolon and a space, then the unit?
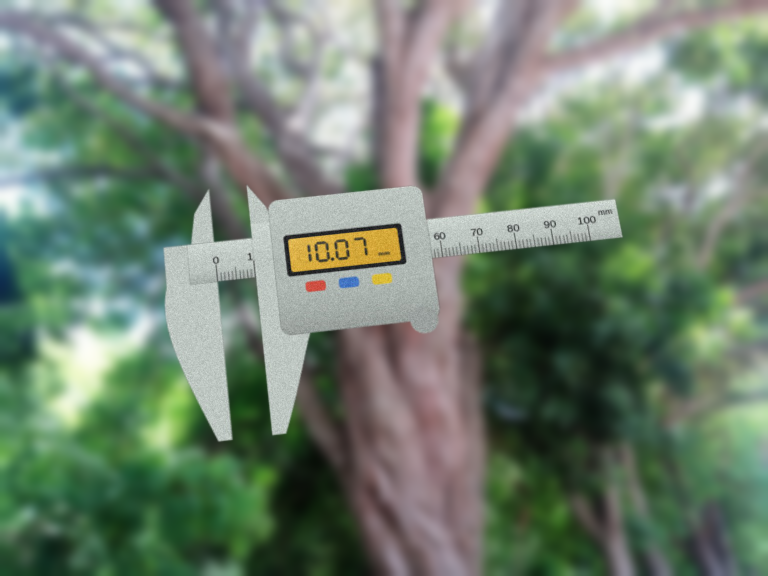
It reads 10.07; mm
